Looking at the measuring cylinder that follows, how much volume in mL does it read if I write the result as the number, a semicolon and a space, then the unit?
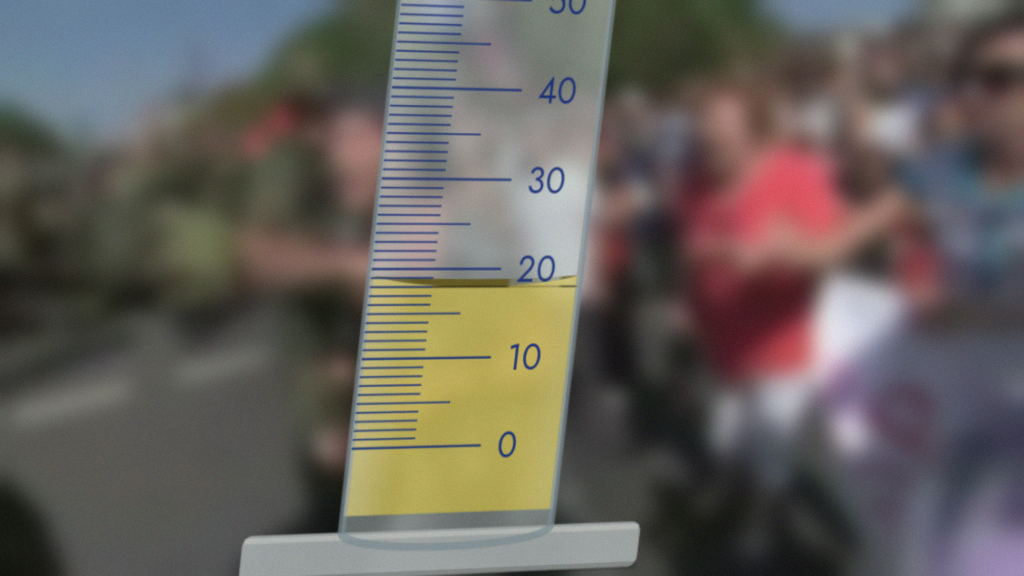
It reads 18; mL
